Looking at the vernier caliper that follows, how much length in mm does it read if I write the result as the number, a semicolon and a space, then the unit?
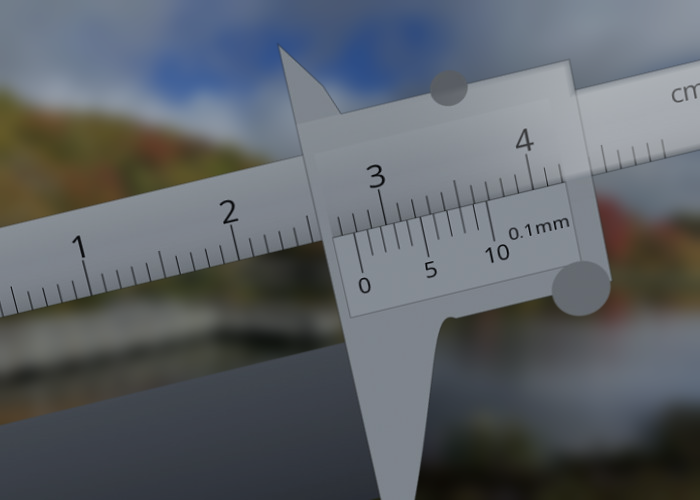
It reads 27.8; mm
